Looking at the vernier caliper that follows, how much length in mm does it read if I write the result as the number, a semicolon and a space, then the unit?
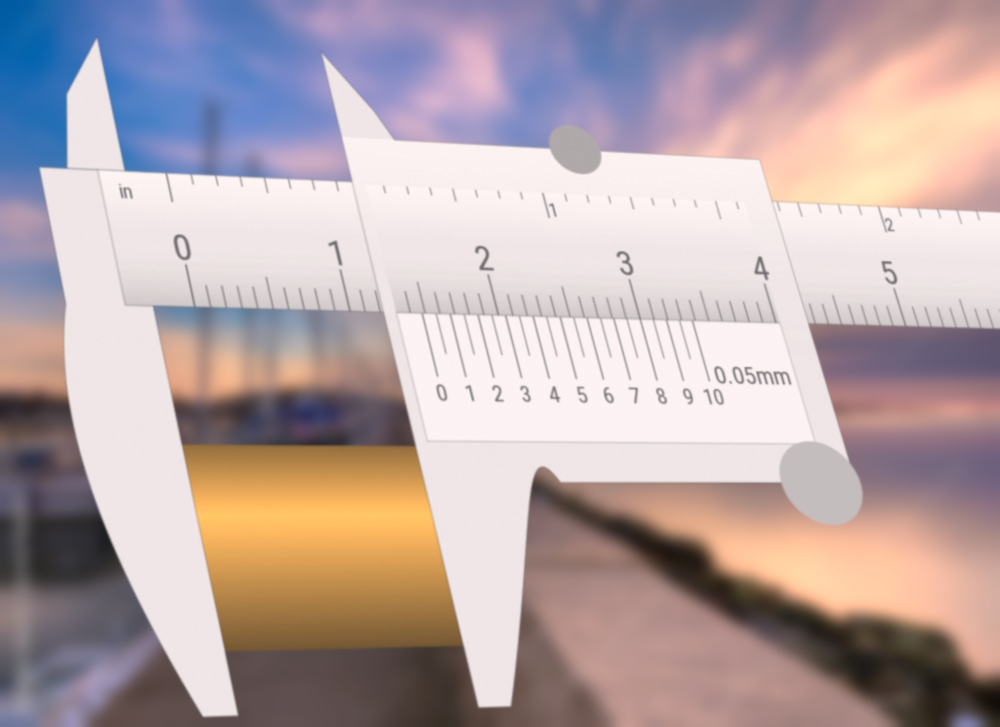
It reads 14.8; mm
